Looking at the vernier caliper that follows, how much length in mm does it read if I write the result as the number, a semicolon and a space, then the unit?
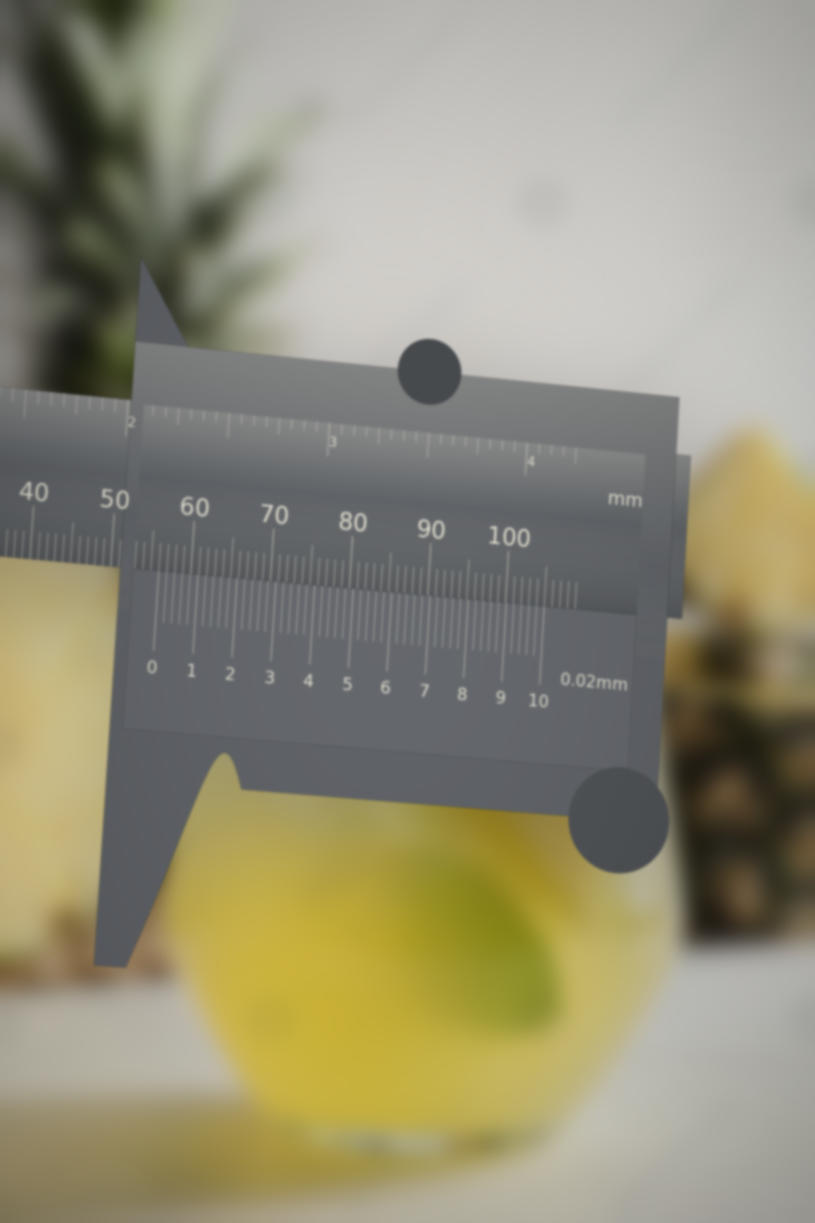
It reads 56.0; mm
